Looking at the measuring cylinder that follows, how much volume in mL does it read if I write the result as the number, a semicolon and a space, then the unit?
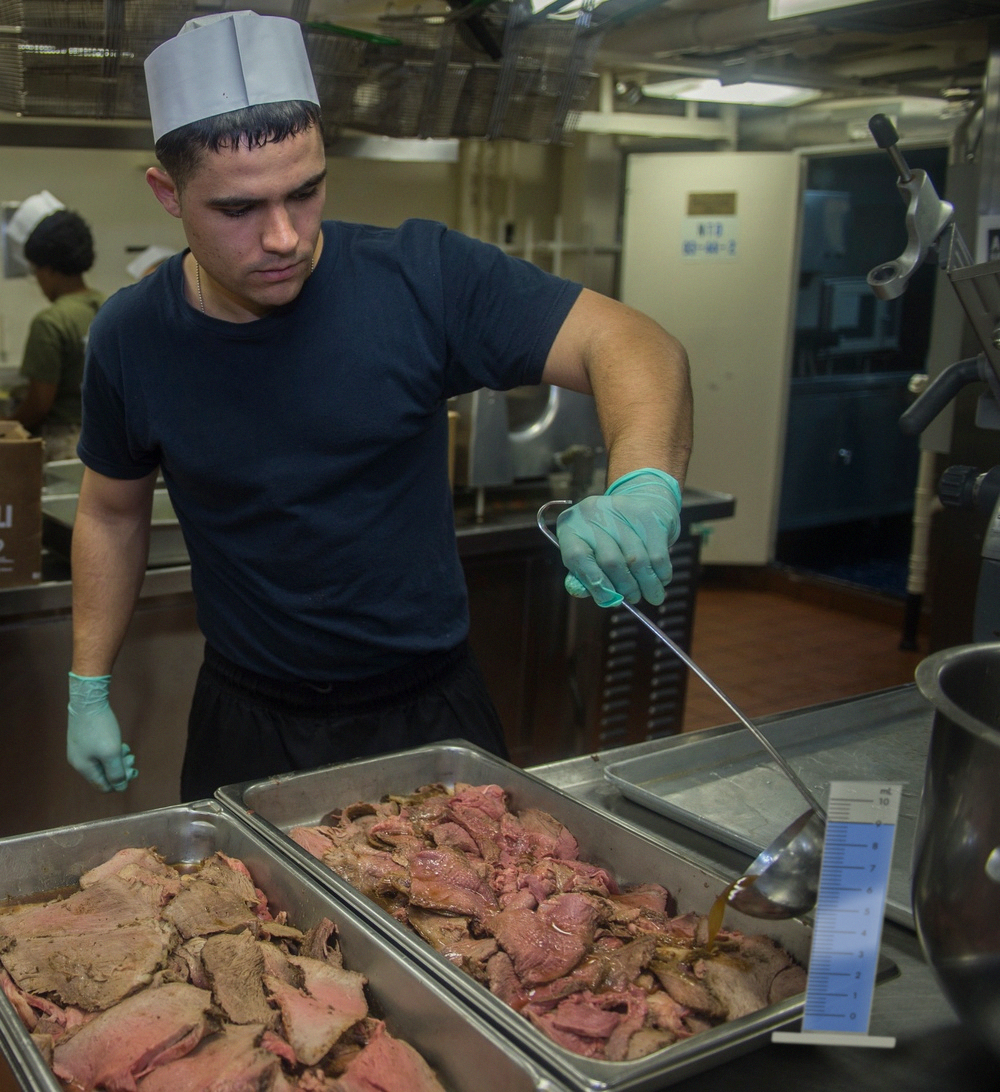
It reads 9; mL
